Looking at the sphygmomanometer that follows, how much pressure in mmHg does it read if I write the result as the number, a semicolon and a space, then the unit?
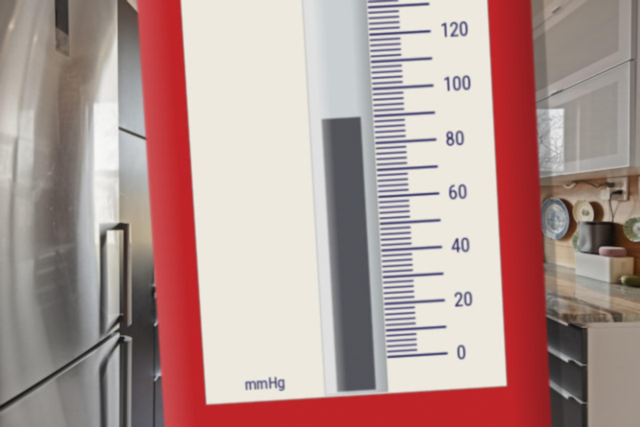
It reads 90; mmHg
